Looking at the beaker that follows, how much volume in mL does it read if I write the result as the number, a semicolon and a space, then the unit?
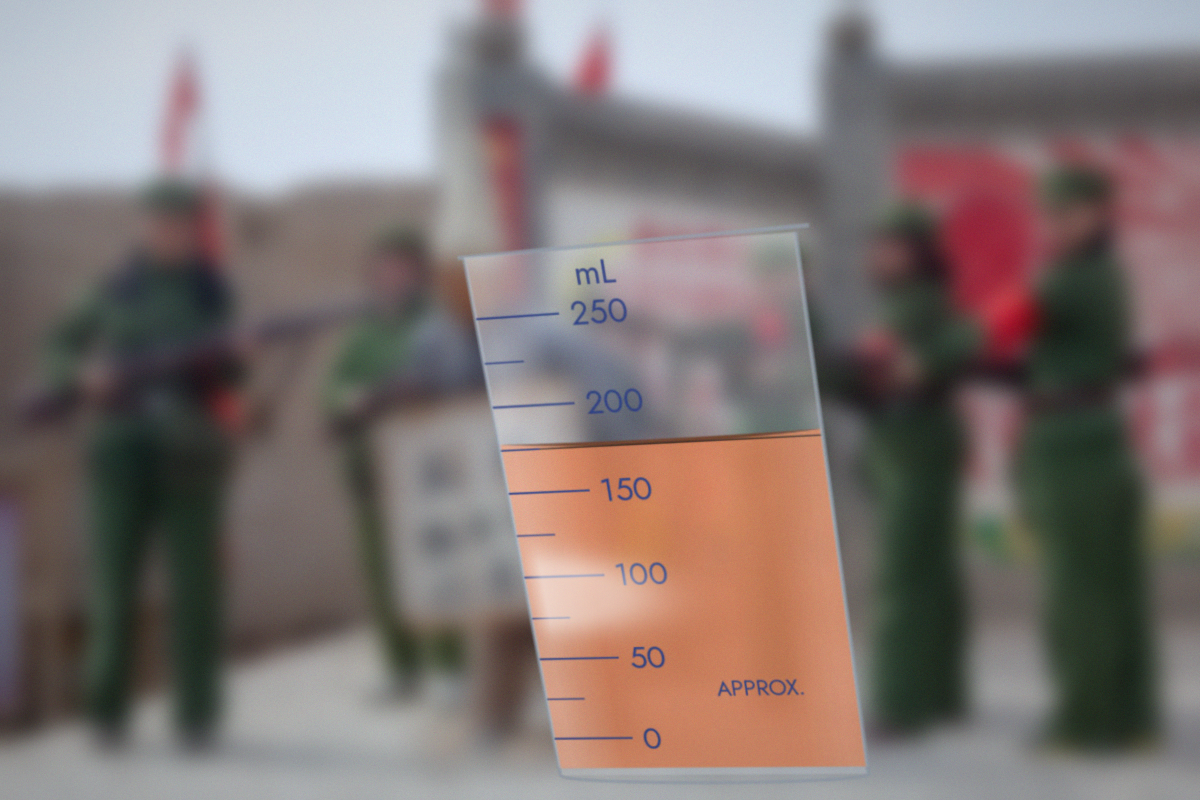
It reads 175; mL
